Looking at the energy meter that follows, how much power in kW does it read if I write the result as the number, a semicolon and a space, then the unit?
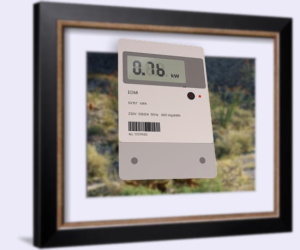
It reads 0.76; kW
